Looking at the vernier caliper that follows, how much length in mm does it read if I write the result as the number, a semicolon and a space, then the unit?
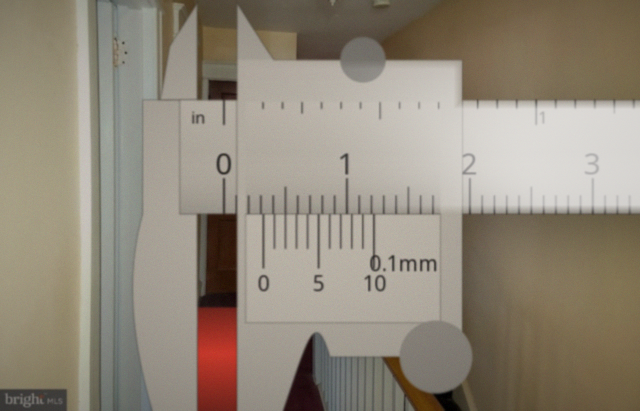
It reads 3.2; mm
